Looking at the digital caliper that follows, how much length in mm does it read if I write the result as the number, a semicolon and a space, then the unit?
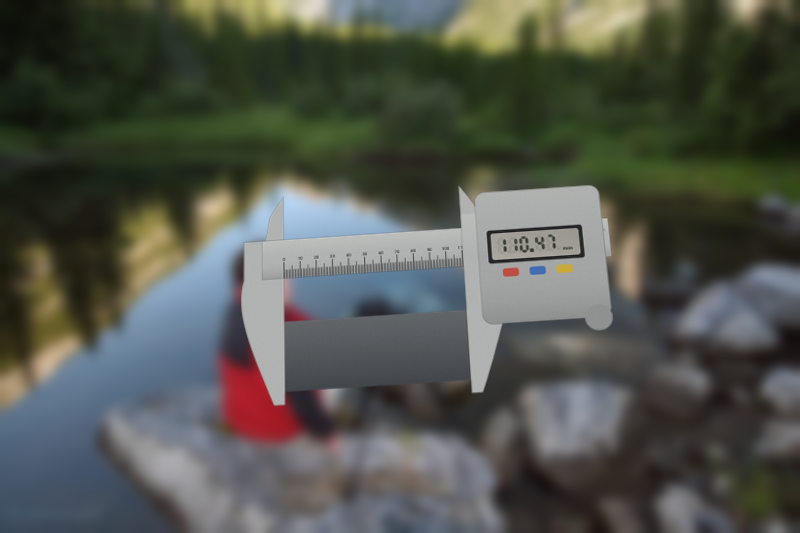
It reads 110.47; mm
